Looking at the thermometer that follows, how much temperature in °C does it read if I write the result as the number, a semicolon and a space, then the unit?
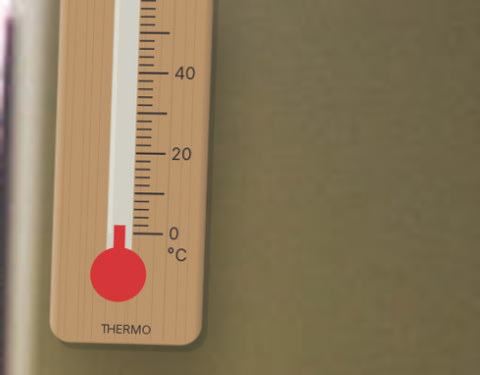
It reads 2; °C
